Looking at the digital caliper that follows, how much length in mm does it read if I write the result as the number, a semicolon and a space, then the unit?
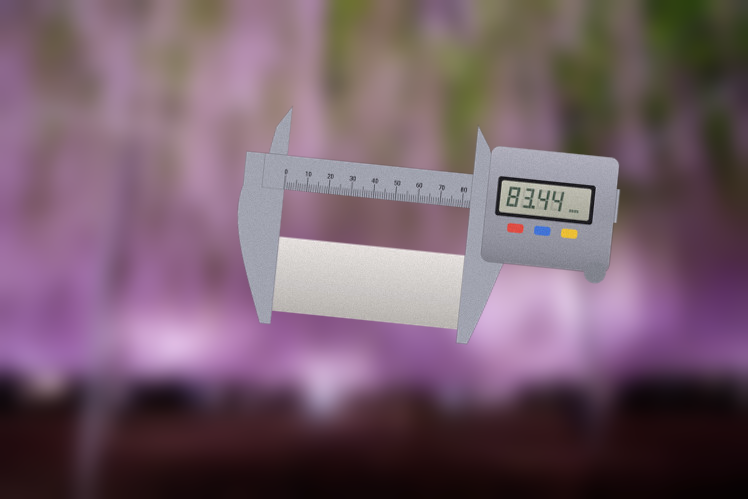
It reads 83.44; mm
